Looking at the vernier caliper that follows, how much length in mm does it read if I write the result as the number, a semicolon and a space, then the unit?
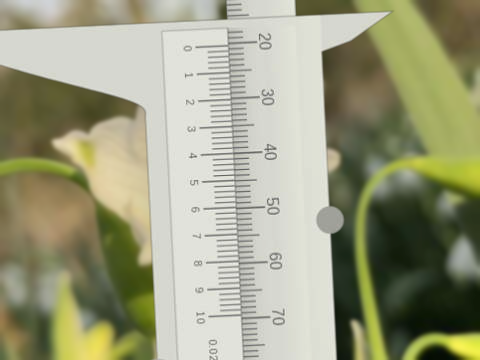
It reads 20.4; mm
